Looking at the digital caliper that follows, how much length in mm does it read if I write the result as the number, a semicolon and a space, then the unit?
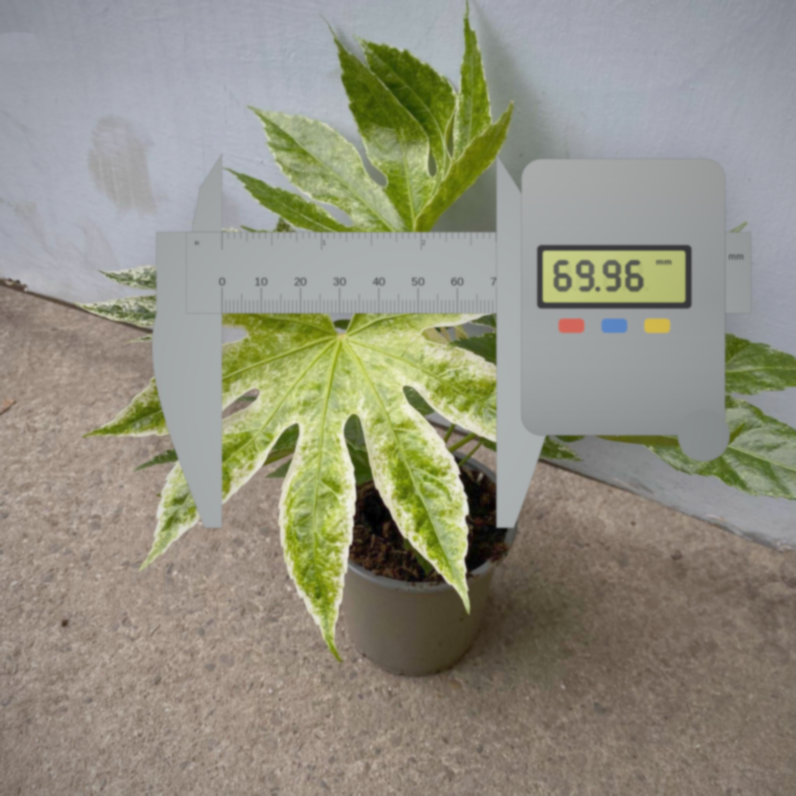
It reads 69.96; mm
